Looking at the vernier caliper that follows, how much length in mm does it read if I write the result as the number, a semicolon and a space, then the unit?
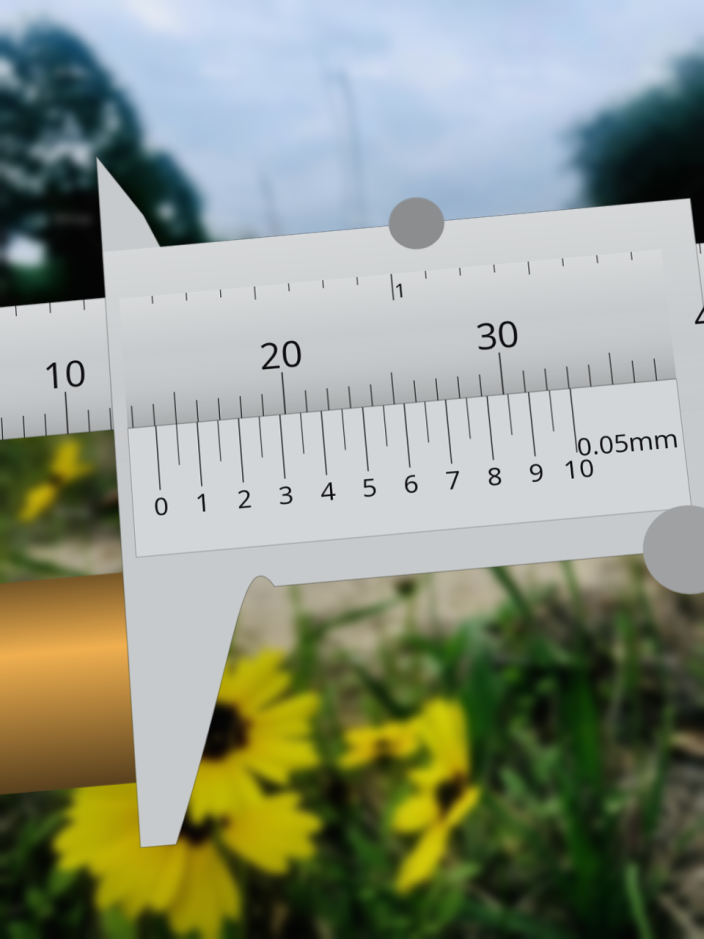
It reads 14.05; mm
